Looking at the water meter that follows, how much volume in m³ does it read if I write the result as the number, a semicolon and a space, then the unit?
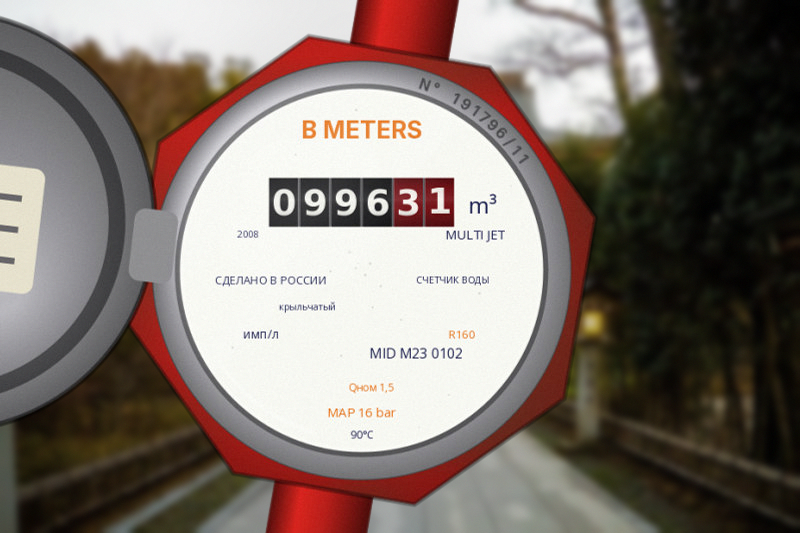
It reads 996.31; m³
